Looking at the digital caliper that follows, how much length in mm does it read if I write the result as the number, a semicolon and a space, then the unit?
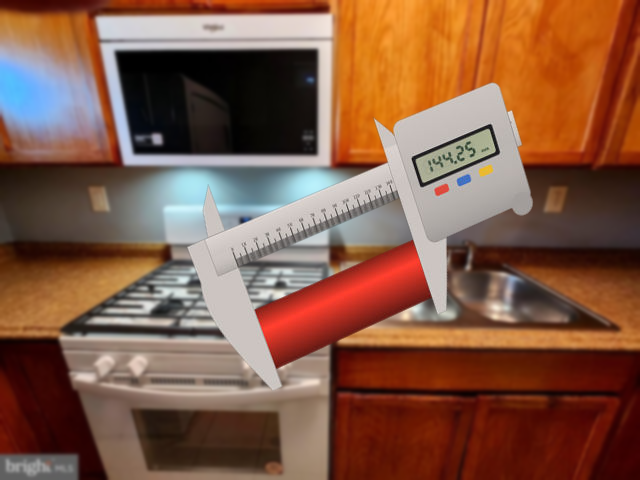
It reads 144.25; mm
